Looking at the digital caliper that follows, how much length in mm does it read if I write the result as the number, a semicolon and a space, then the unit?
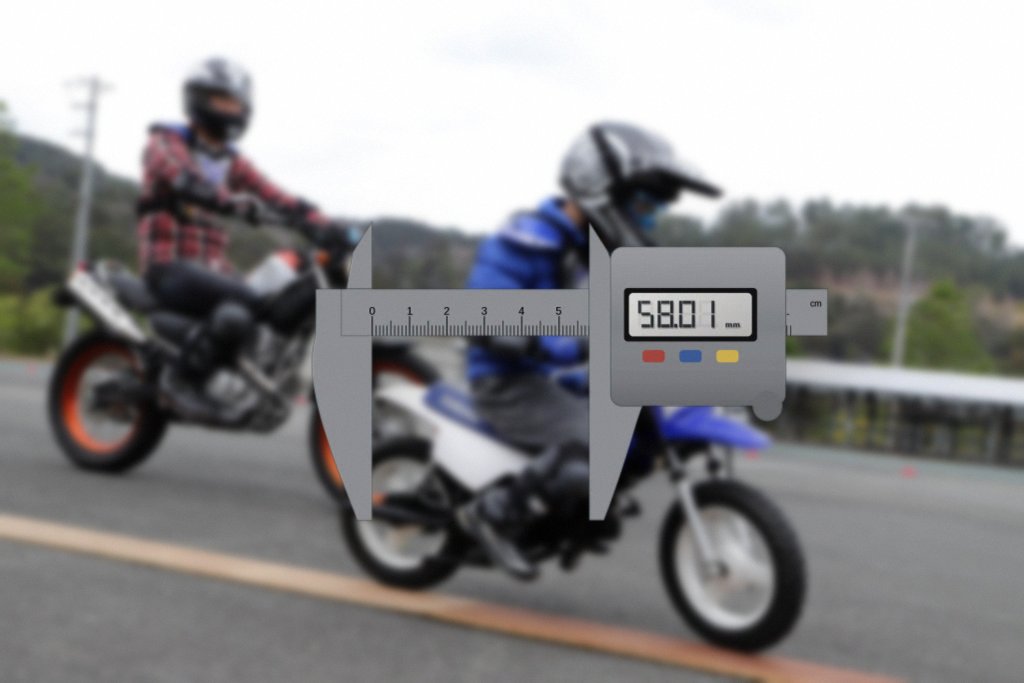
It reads 58.01; mm
